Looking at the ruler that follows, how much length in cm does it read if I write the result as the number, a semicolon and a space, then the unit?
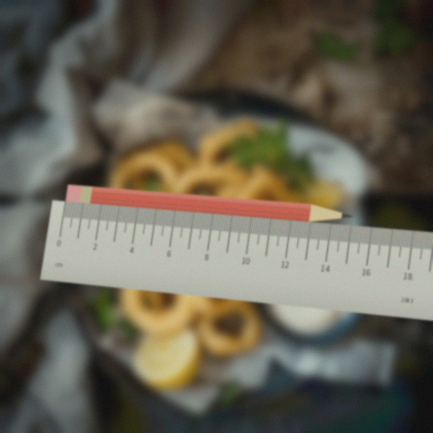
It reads 15; cm
